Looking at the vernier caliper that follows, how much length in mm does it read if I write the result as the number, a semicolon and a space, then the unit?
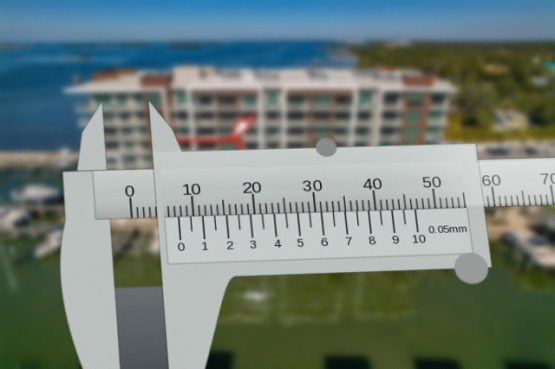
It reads 7.6; mm
